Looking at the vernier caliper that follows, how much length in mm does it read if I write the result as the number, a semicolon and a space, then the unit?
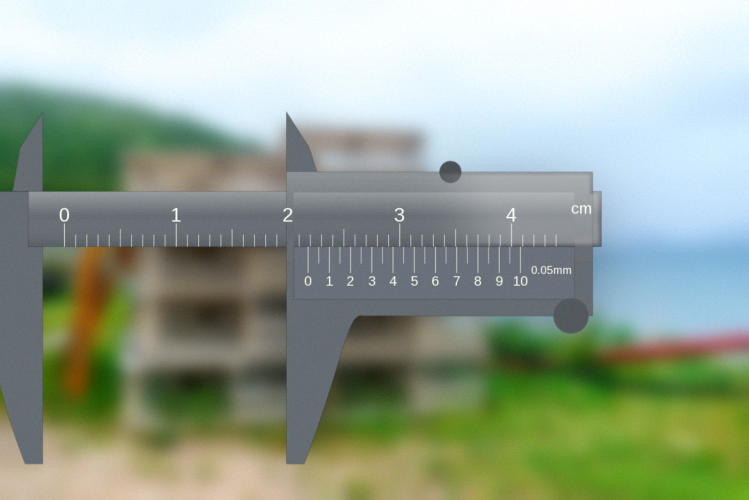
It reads 21.8; mm
